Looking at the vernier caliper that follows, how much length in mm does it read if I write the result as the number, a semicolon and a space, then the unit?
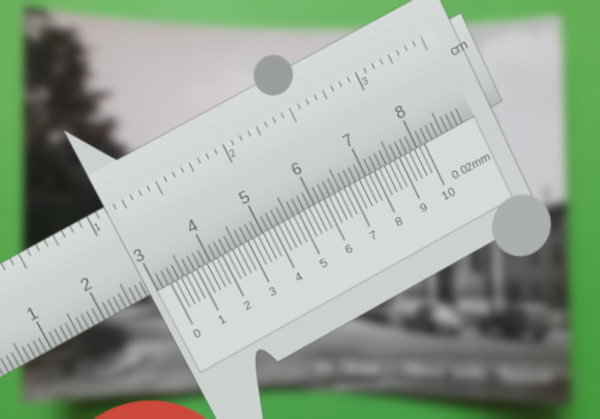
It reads 32.5; mm
